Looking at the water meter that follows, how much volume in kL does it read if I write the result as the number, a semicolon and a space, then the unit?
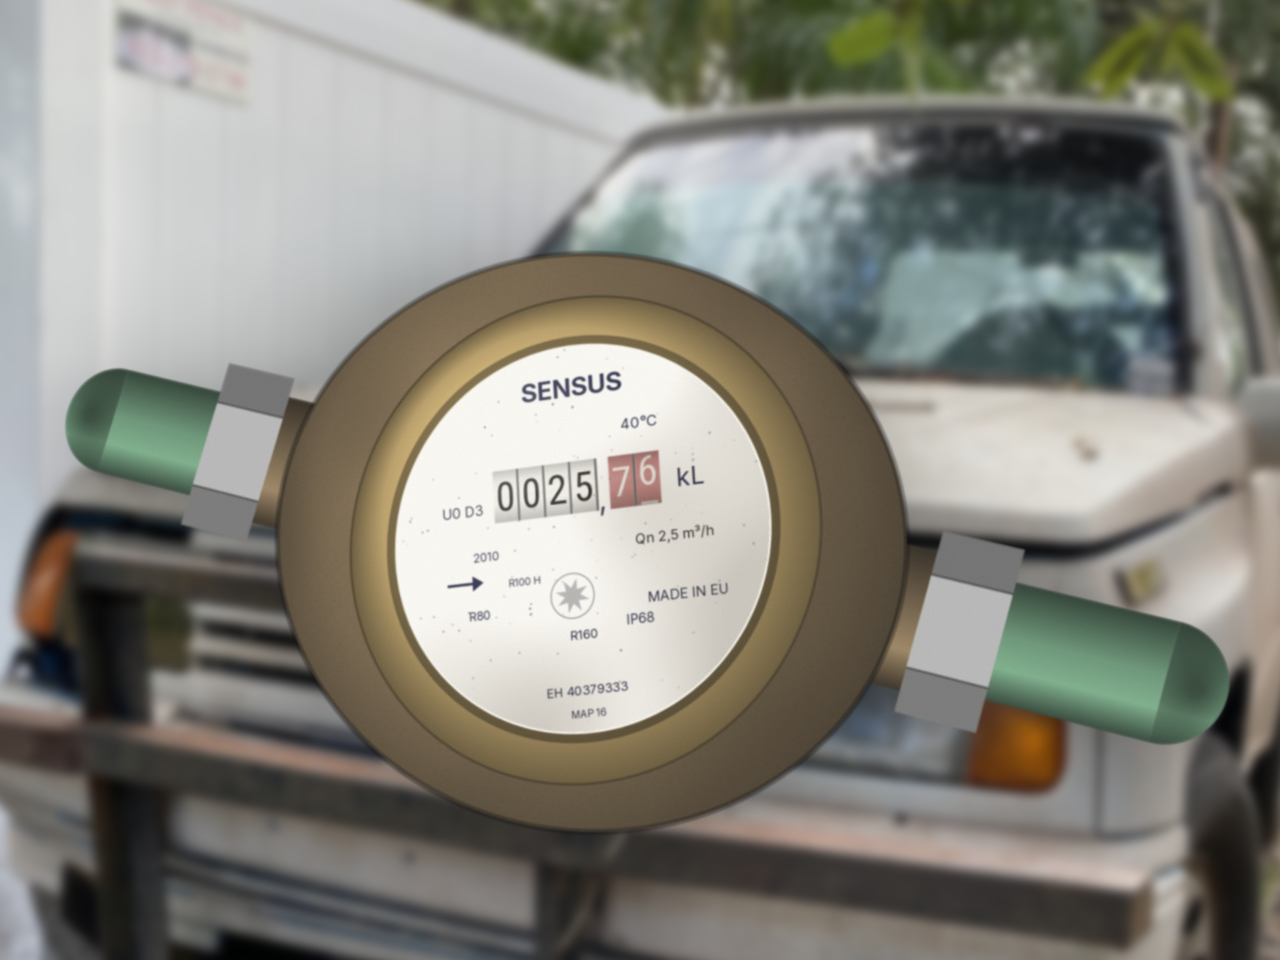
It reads 25.76; kL
